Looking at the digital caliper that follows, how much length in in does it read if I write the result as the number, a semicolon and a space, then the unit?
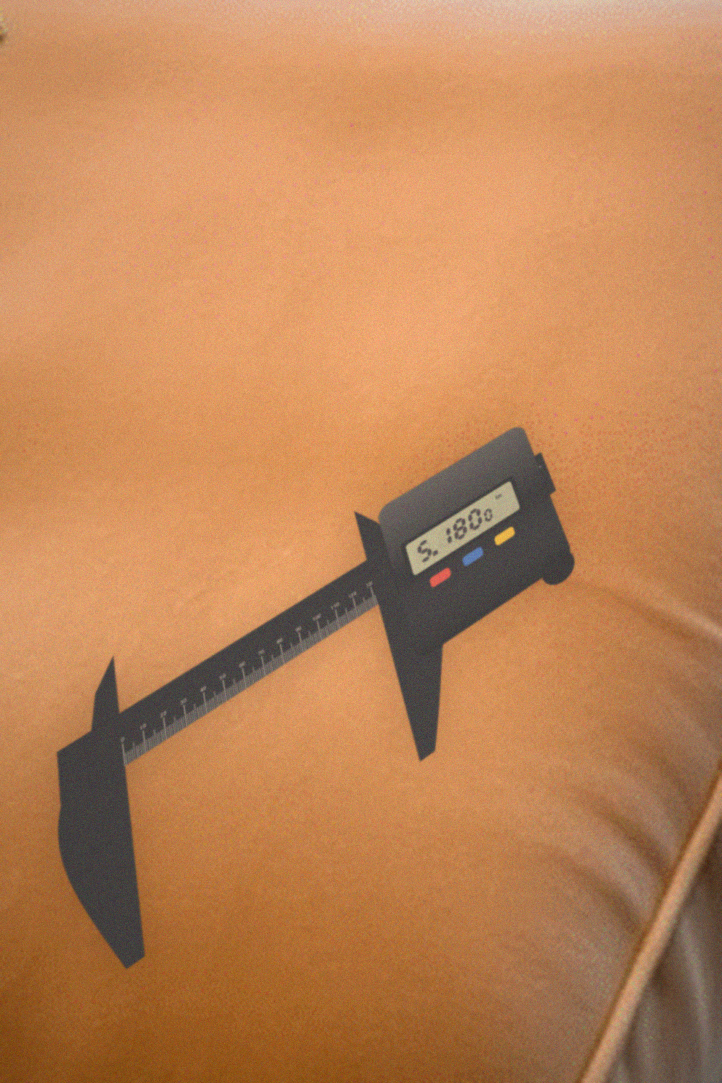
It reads 5.1800; in
